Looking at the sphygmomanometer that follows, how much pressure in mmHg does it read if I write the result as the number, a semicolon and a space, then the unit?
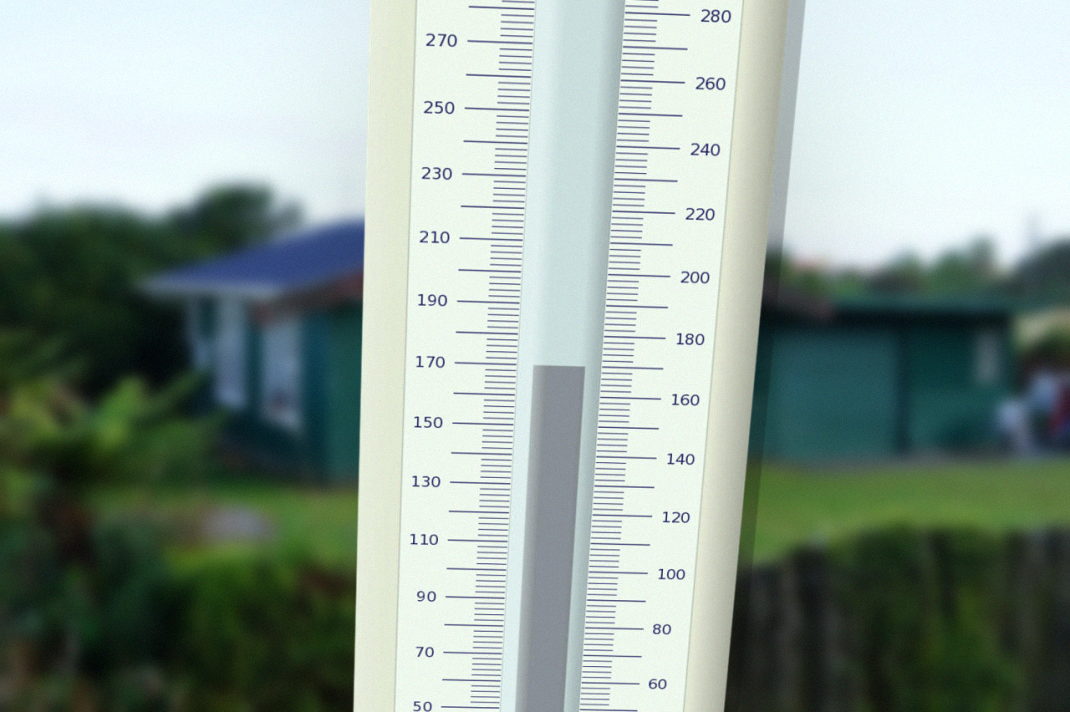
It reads 170; mmHg
